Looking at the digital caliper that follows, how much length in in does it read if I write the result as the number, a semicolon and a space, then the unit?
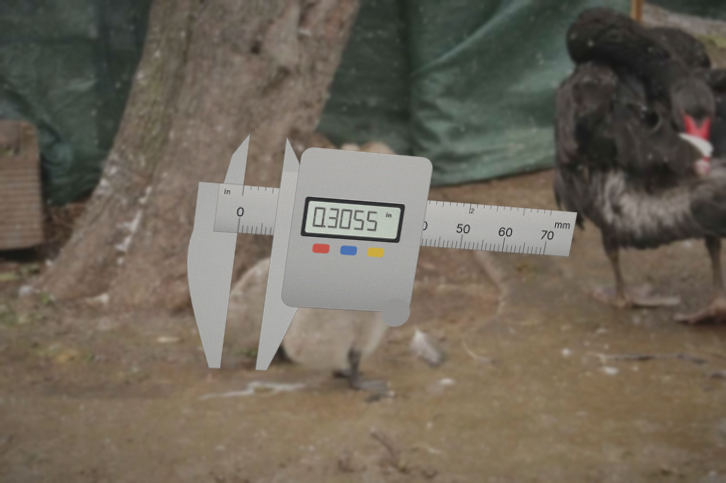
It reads 0.3055; in
